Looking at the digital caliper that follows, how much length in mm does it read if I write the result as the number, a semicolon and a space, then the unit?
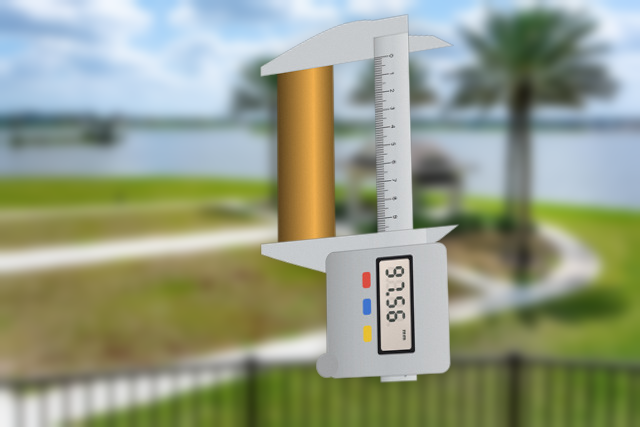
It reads 97.56; mm
